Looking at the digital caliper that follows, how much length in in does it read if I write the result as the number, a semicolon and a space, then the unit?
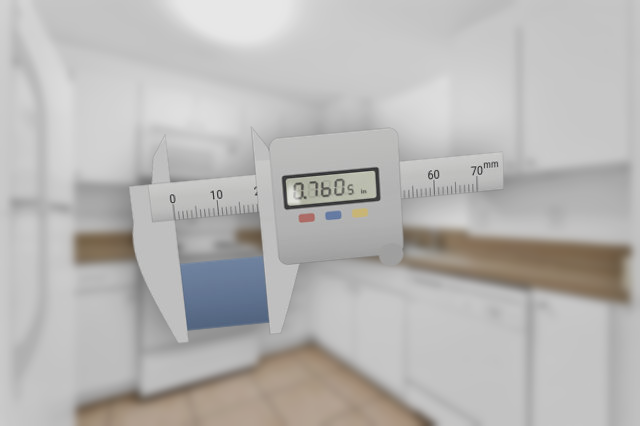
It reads 0.7605; in
